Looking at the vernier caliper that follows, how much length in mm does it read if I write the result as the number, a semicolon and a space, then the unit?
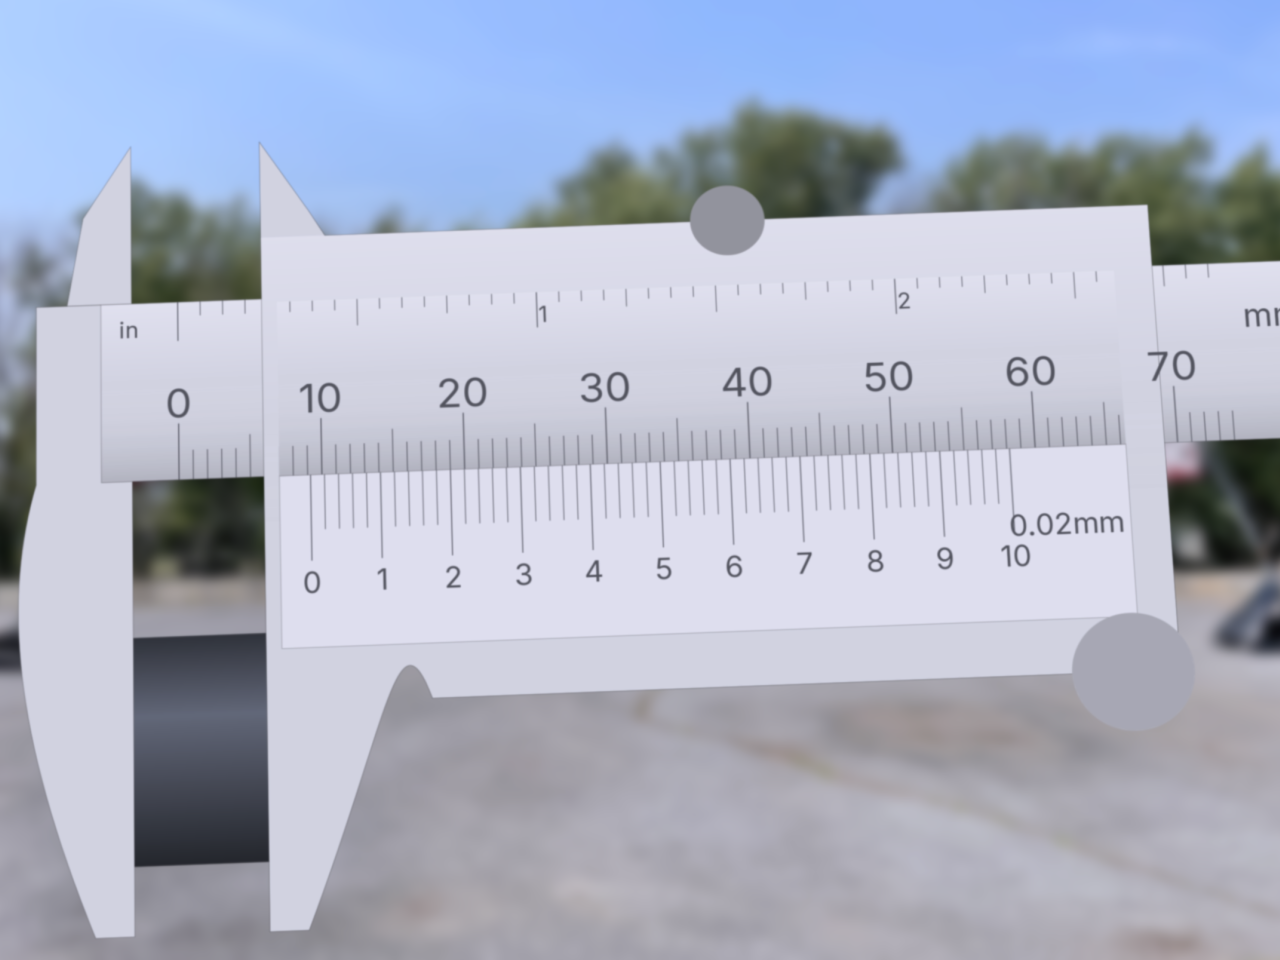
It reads 9.2; mm
